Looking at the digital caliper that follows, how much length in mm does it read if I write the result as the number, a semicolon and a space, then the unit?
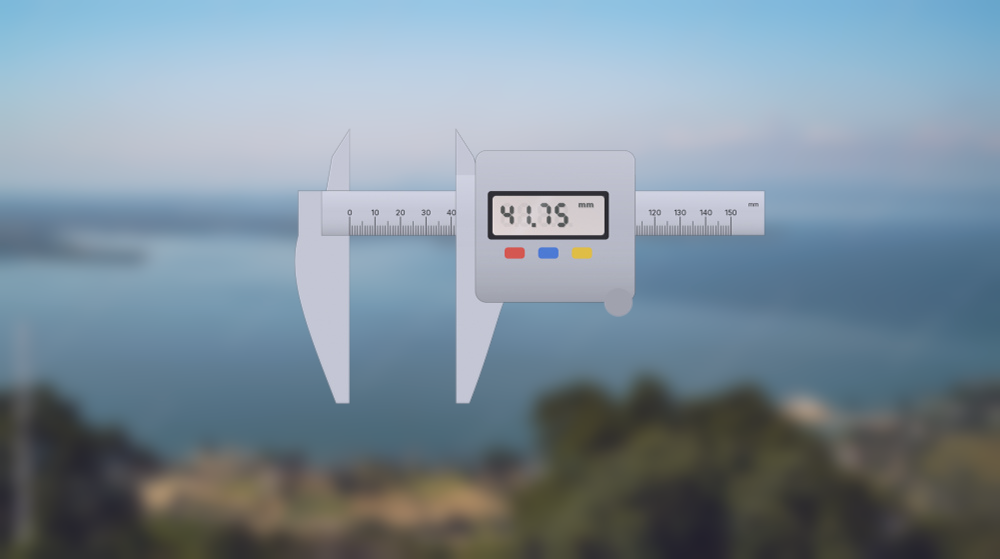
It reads 41.75; mm
